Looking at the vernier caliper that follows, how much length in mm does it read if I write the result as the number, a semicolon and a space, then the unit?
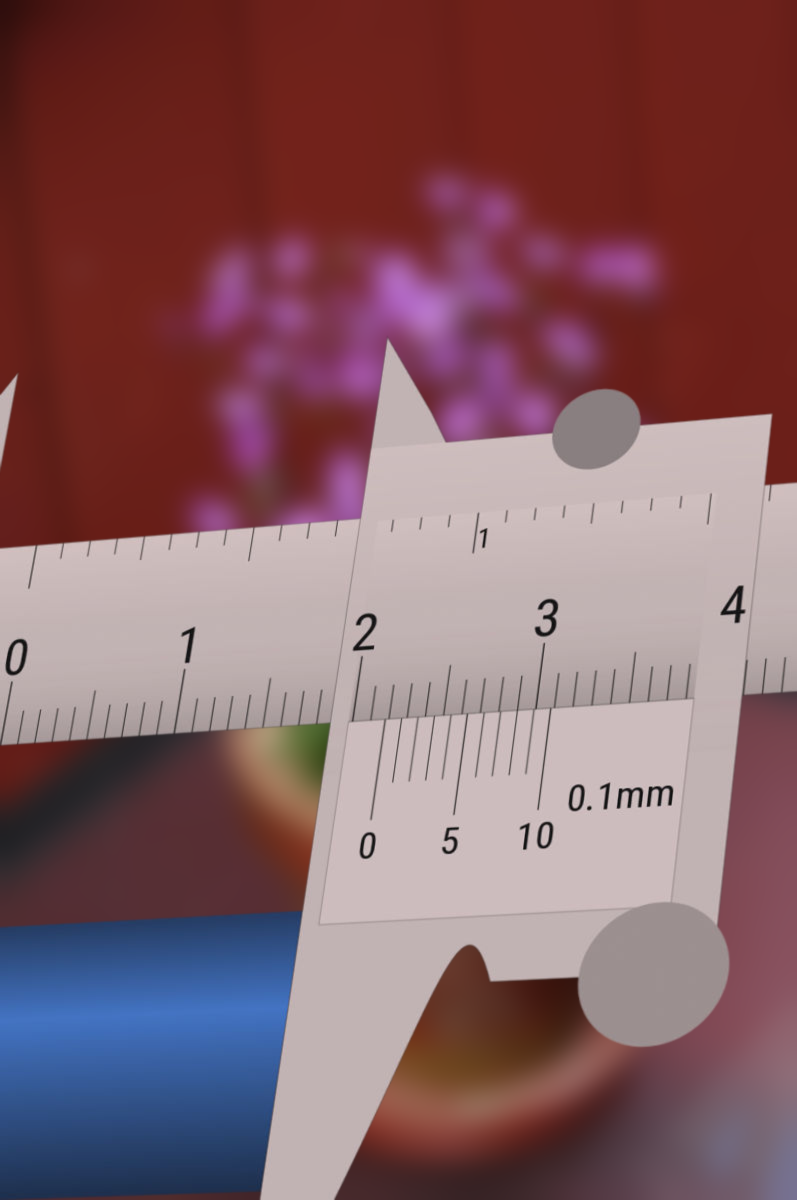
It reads 21.8; mm
